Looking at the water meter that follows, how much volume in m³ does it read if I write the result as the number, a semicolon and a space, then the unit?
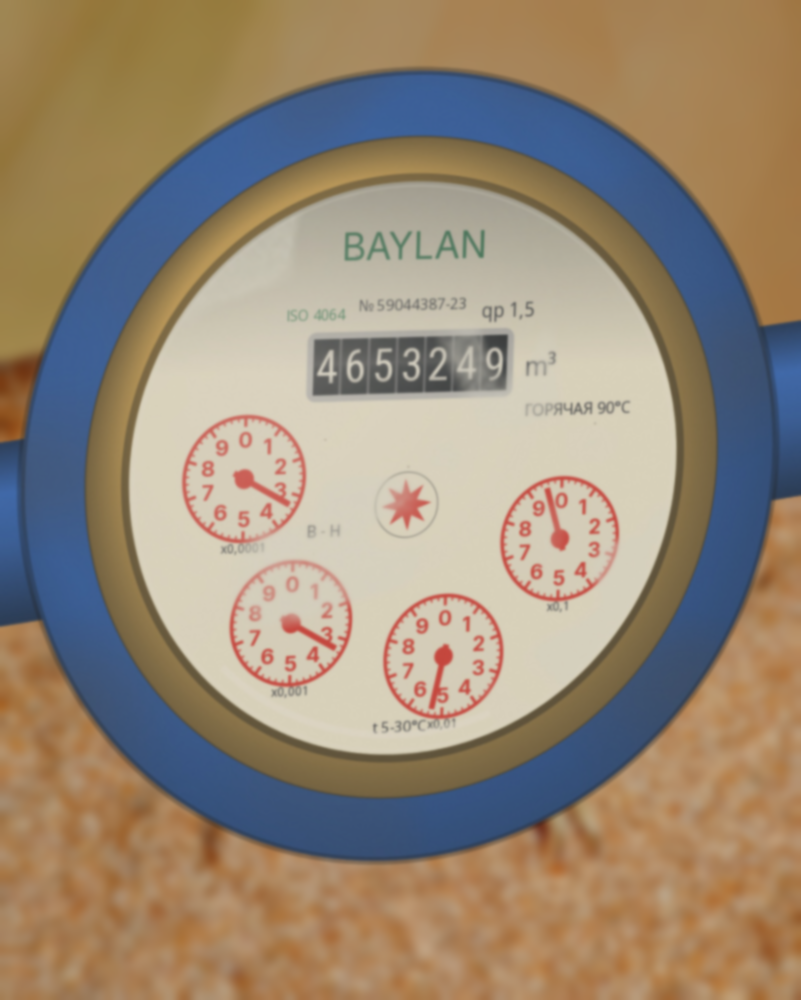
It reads 4653248.9533; m³
